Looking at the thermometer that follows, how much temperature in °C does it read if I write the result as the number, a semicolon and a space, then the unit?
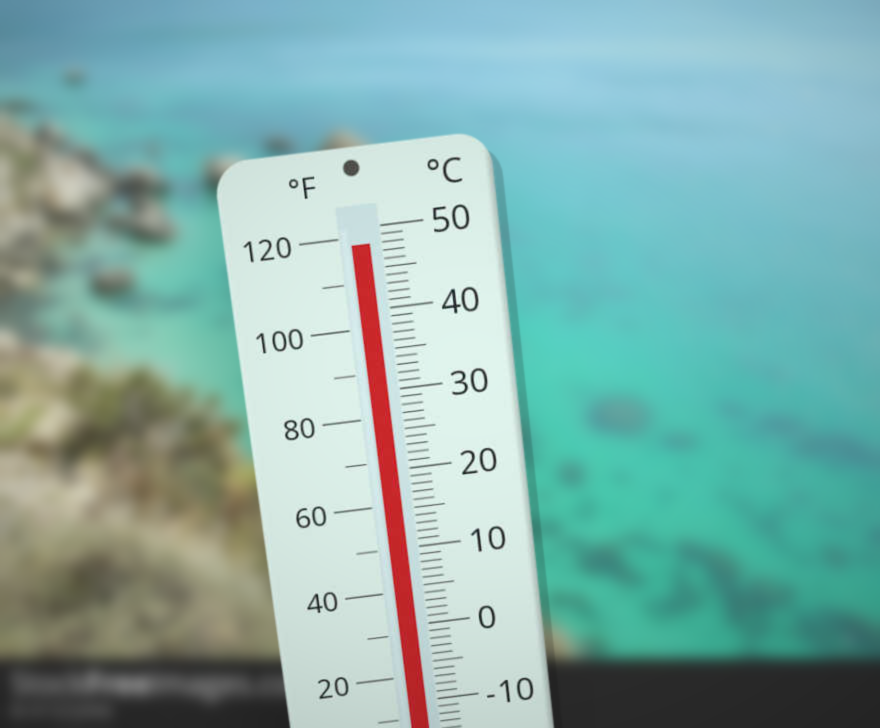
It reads 48; °C
